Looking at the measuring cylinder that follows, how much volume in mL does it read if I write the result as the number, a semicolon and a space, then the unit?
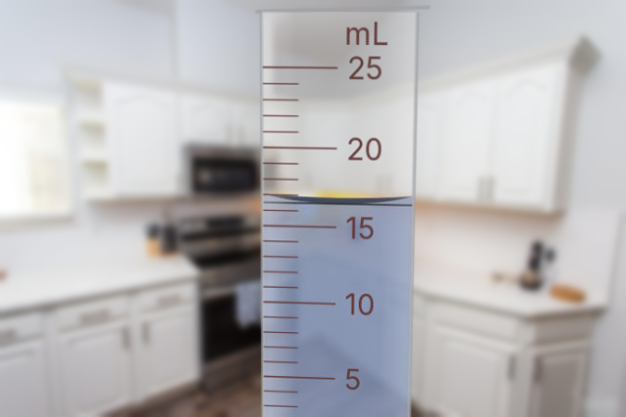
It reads 16.5; mL
